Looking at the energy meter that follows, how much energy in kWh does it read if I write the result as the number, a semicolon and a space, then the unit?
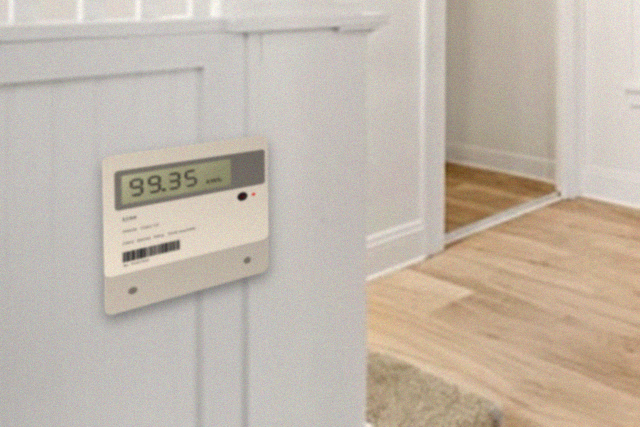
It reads 99.35; kWh
